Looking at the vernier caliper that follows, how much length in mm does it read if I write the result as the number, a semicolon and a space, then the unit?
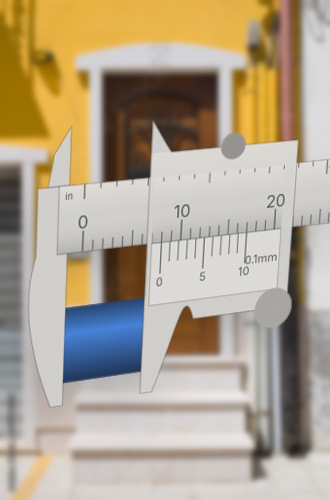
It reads 8.0; mm
